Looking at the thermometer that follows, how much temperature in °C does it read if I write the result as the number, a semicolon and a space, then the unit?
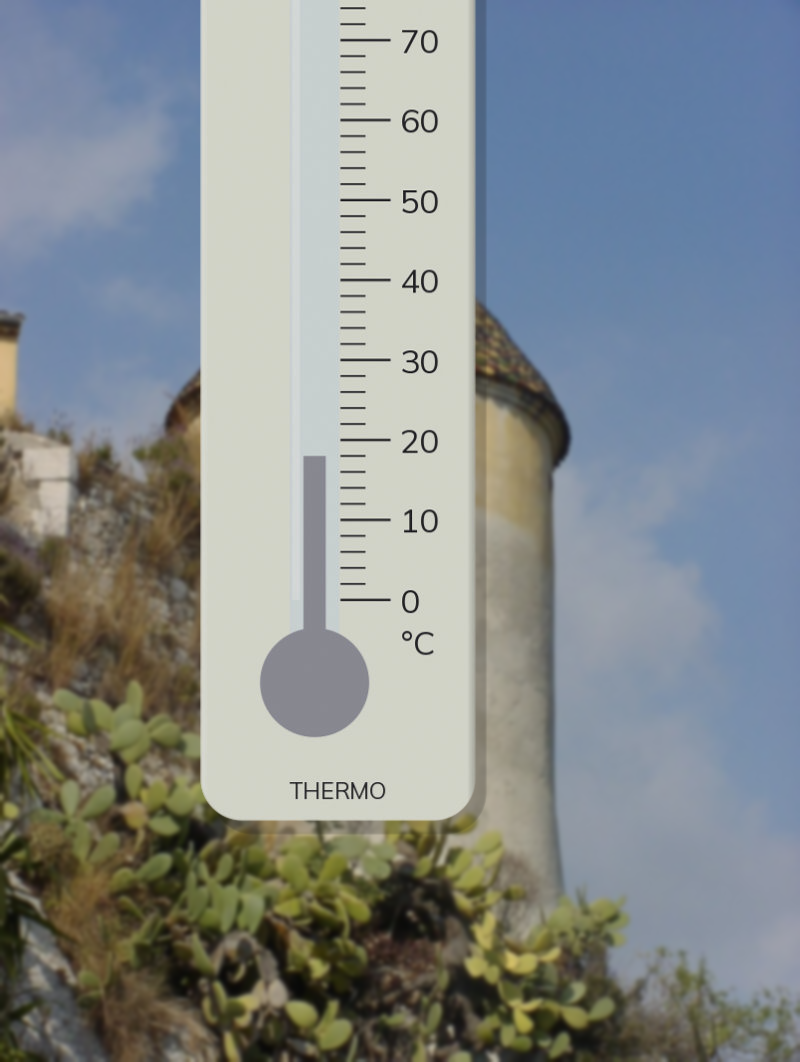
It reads 18; °C
